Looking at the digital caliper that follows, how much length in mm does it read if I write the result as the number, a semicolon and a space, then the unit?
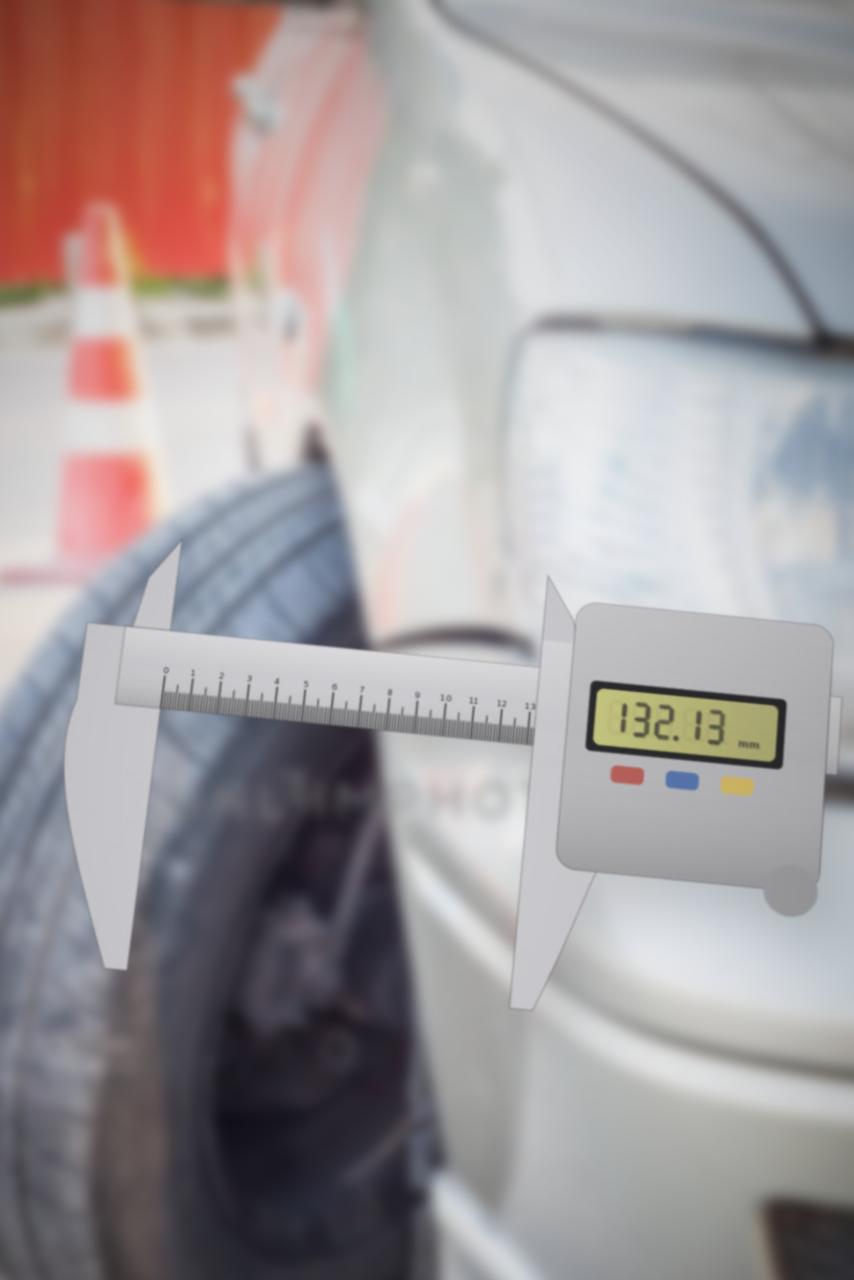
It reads 132.13; mm
